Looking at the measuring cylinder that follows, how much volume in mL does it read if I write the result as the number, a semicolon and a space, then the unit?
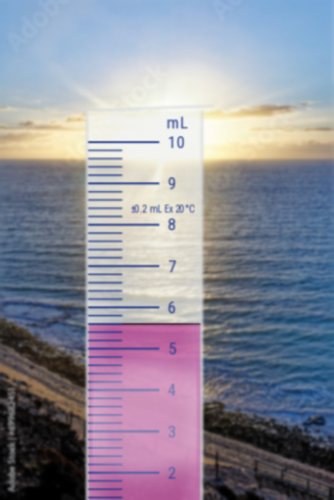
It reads 5.6; mL
